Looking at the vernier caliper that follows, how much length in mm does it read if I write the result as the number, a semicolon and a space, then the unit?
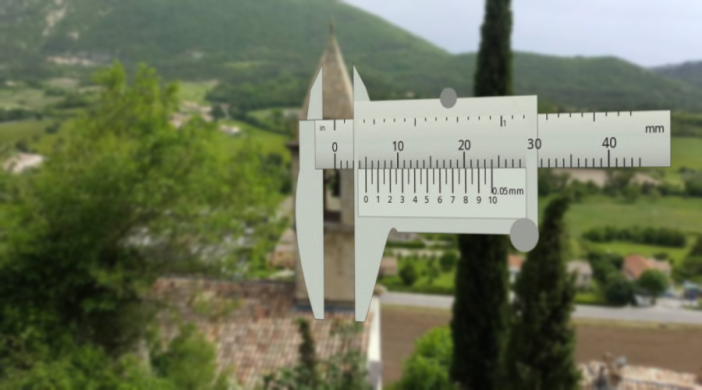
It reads 5.0; mm
